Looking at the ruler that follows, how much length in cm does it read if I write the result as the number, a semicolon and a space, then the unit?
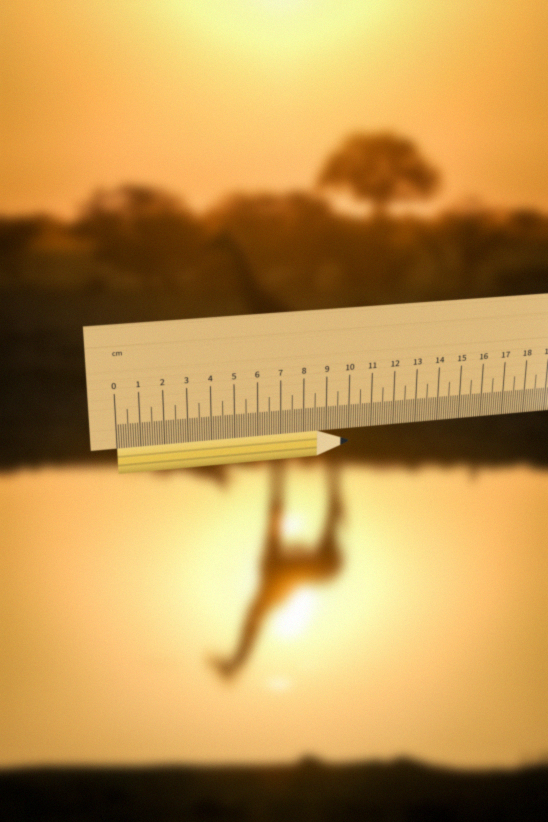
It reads 10; cm
